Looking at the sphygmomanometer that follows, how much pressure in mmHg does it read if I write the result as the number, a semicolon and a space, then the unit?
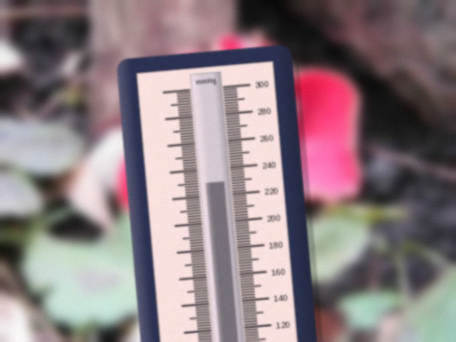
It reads 230; mmHg
